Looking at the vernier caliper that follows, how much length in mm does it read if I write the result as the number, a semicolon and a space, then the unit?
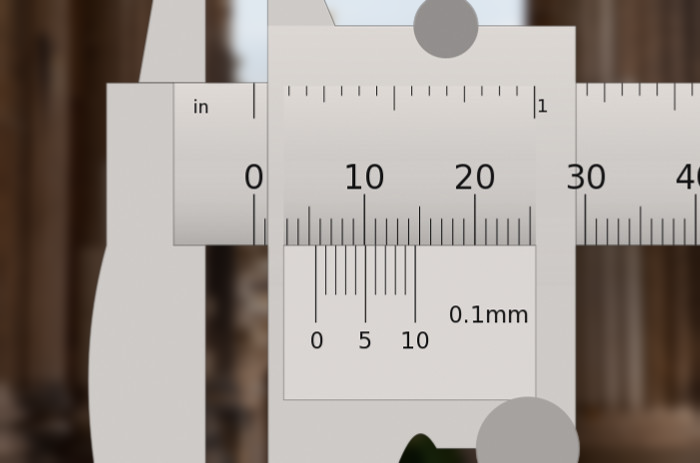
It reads 5.6; mm
